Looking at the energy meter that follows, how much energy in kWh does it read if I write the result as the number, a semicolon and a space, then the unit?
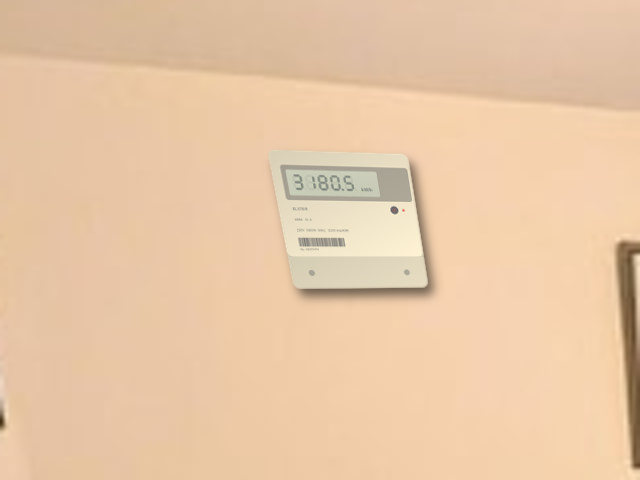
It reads 3180.5; kWh
